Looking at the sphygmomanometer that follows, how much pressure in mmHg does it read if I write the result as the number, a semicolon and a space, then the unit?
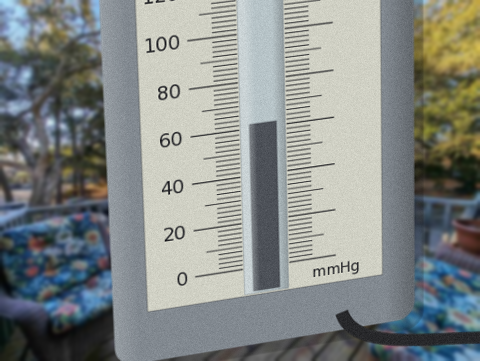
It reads 62; mmHg
